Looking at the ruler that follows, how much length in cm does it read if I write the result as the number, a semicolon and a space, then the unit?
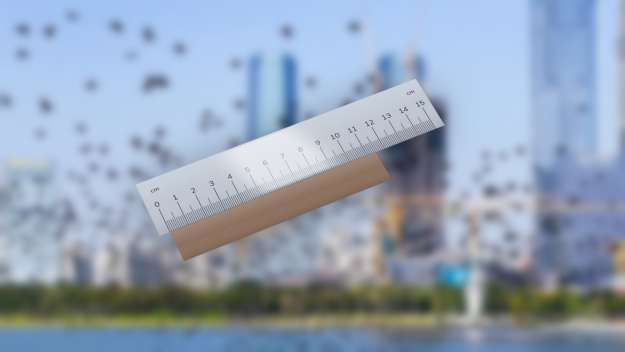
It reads 11.5; cm
